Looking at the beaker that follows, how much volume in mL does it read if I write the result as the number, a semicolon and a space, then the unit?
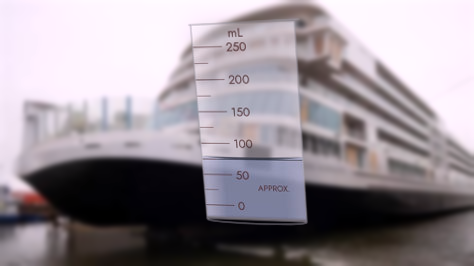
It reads 75; mL
